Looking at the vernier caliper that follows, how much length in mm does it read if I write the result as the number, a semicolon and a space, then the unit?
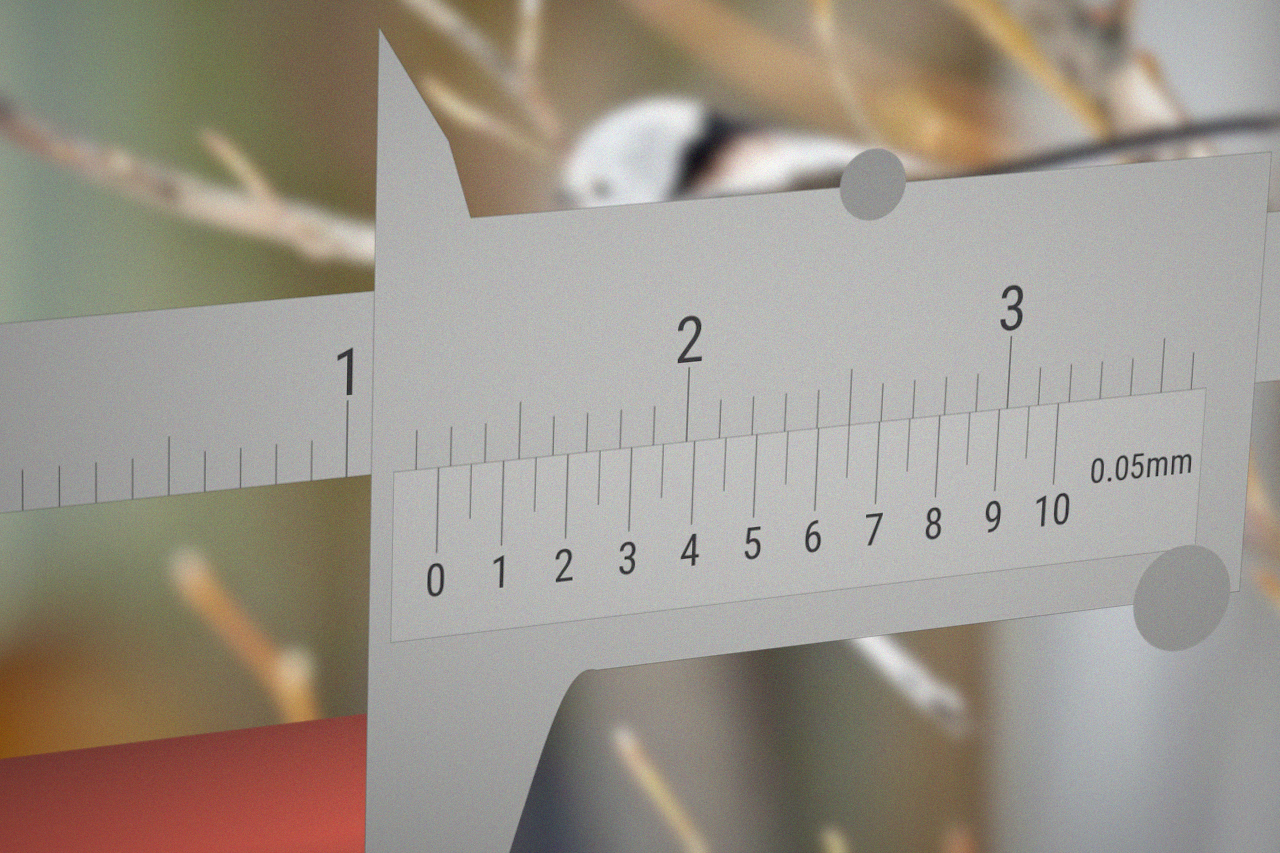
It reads 12.65; mm
